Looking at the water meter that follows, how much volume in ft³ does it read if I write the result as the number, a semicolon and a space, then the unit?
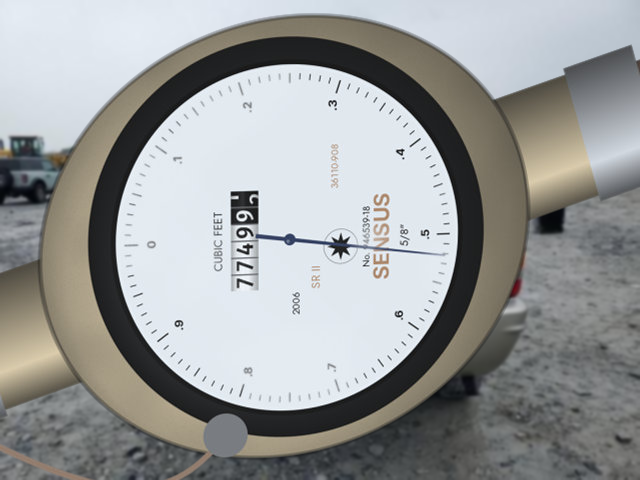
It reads 774991.52; ft³
